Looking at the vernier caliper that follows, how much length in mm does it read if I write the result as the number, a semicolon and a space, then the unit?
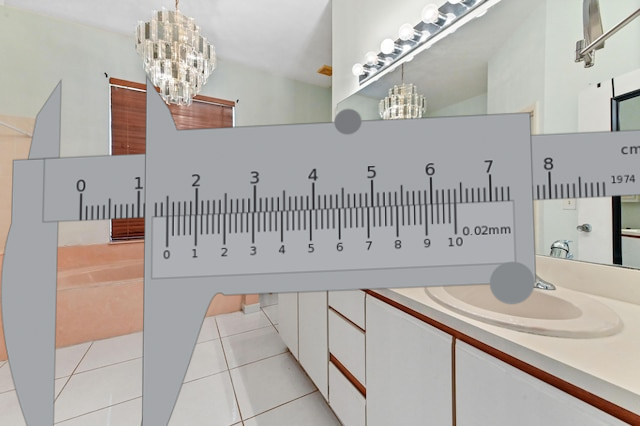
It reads 15.0; mm
